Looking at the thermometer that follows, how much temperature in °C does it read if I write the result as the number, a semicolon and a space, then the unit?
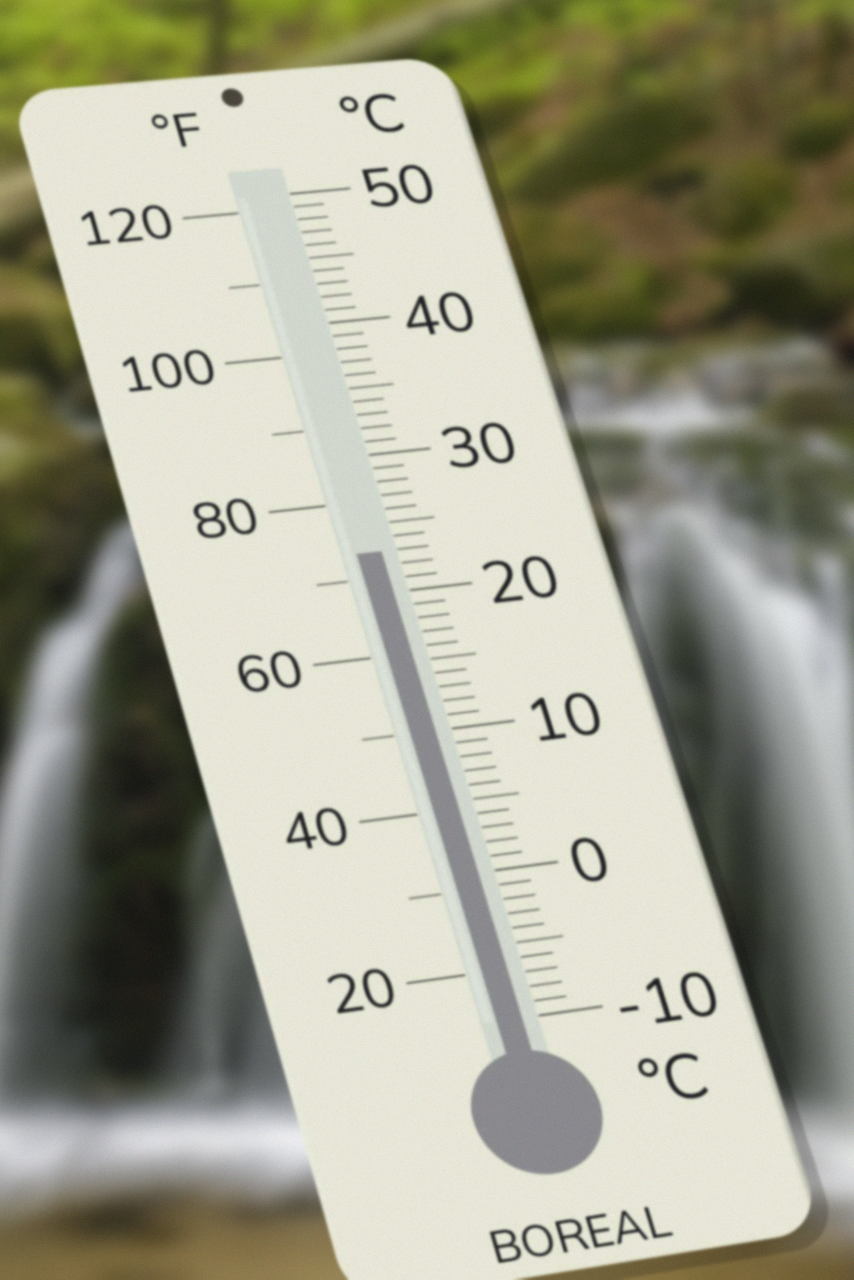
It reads 23; °C
